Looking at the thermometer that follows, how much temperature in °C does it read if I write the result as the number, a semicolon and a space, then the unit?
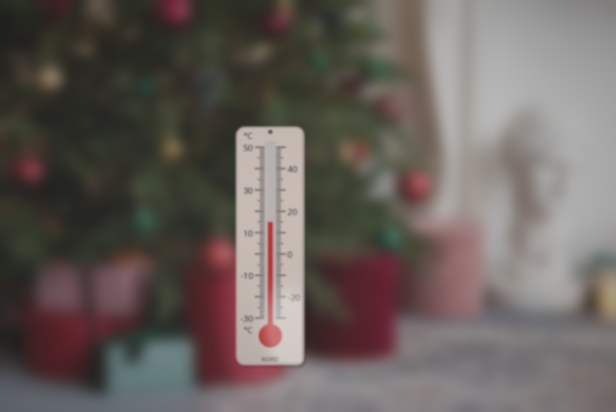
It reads 15; °C
